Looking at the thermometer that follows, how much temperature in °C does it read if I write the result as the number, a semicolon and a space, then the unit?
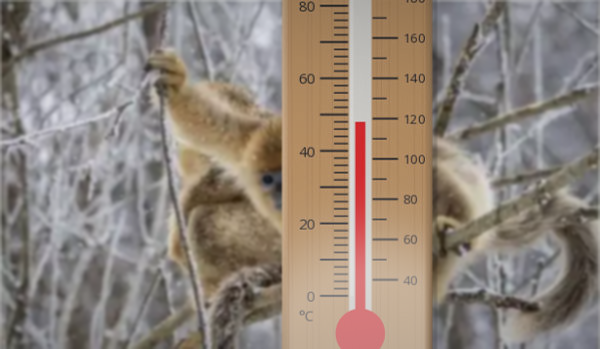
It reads 48; °C
